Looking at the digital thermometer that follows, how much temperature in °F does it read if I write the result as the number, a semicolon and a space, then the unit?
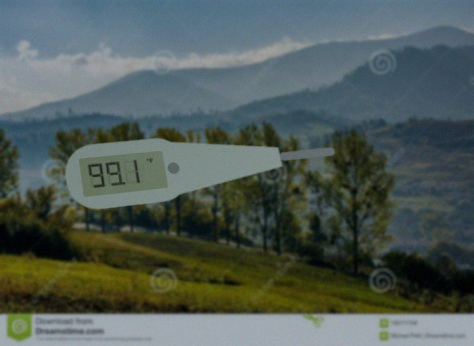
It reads 99.1; °F
